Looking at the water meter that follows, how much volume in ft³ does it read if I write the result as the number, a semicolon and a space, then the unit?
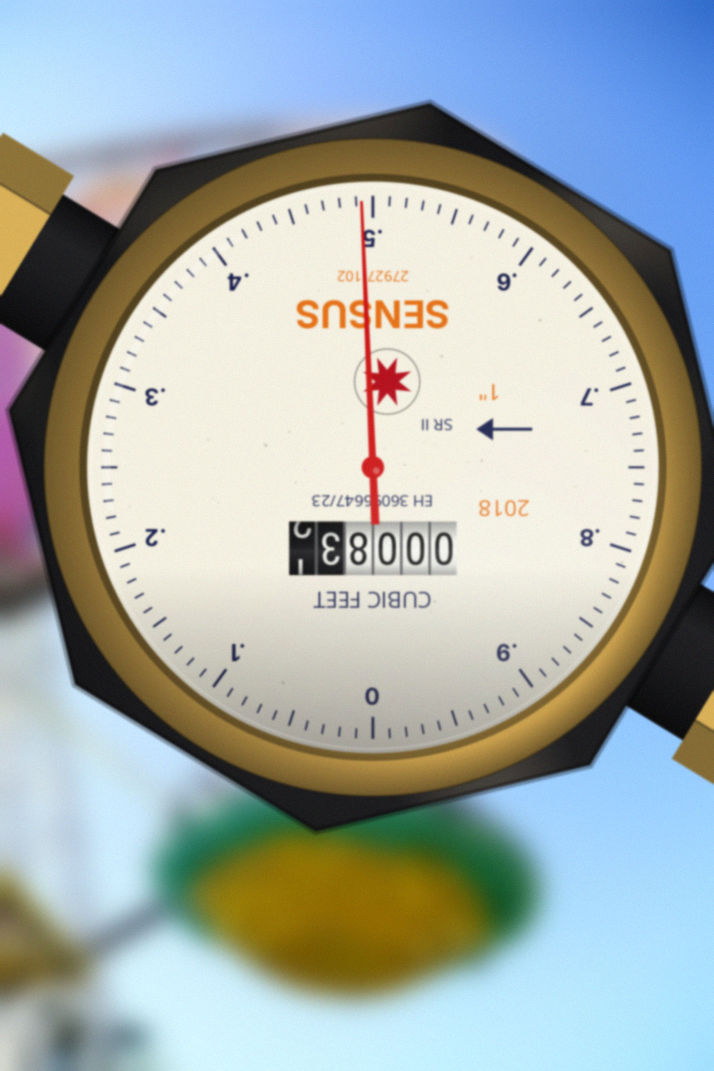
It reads 831.49; ft³
